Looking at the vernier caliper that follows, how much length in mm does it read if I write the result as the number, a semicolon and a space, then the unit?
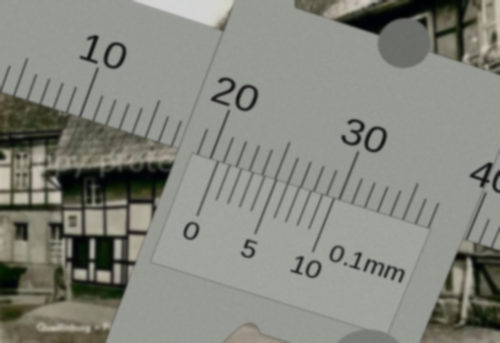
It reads 20.6; mm
